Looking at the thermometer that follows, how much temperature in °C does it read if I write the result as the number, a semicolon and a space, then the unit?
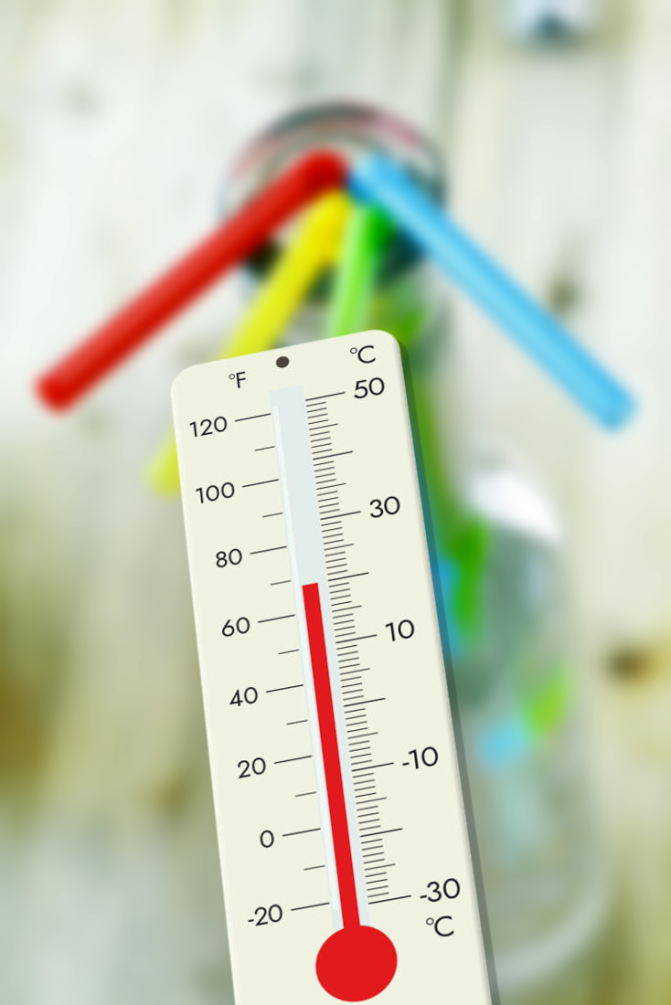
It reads 20; °C
